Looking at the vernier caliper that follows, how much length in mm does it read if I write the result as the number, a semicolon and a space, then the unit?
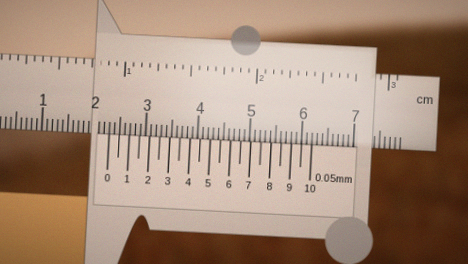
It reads 23.0; mm
